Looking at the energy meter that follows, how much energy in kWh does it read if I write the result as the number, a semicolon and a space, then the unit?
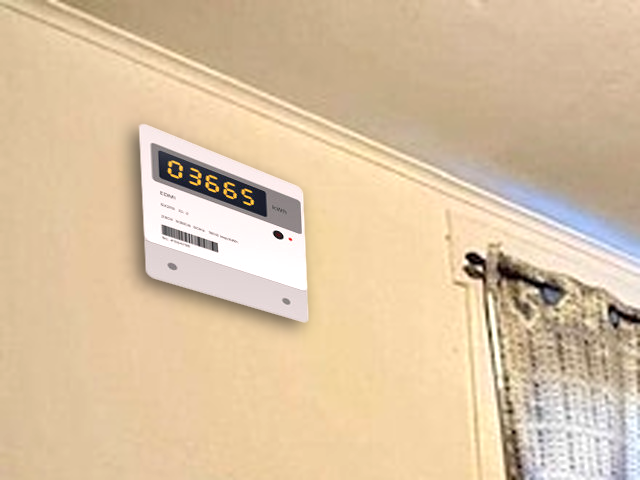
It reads 3665; kWh
